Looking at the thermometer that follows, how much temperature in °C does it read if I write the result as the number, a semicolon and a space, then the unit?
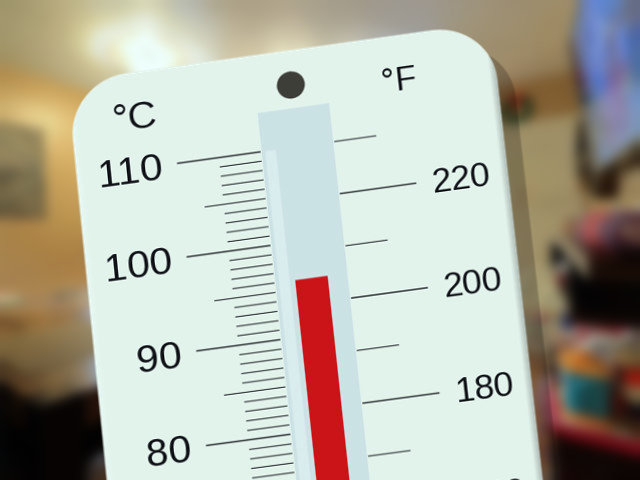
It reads 96; °C
